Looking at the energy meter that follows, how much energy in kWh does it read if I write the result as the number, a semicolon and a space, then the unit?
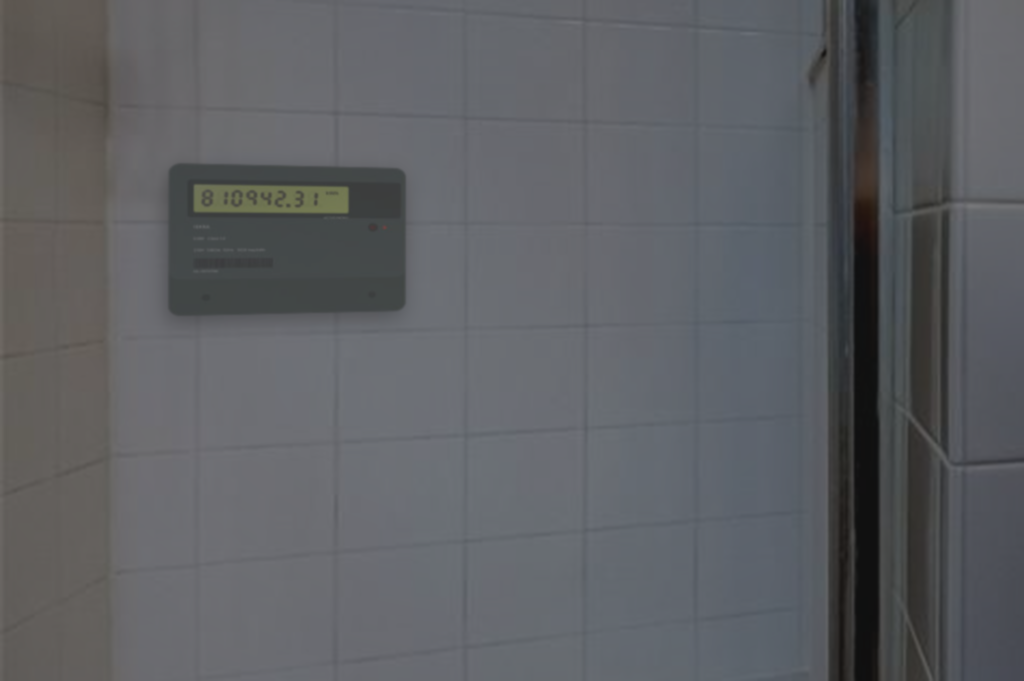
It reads 810942.31; kWh
